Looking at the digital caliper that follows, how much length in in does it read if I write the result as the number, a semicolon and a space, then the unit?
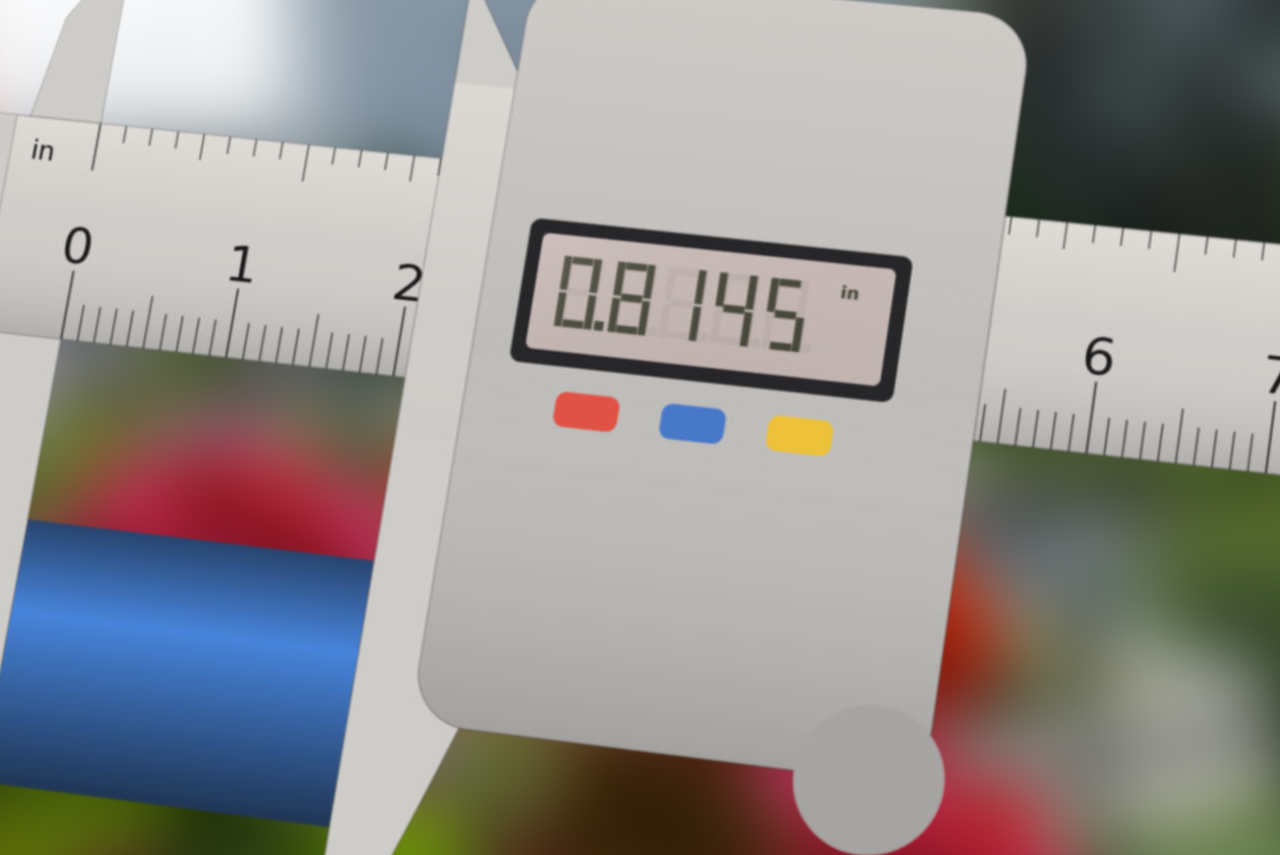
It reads 0.8145; in
